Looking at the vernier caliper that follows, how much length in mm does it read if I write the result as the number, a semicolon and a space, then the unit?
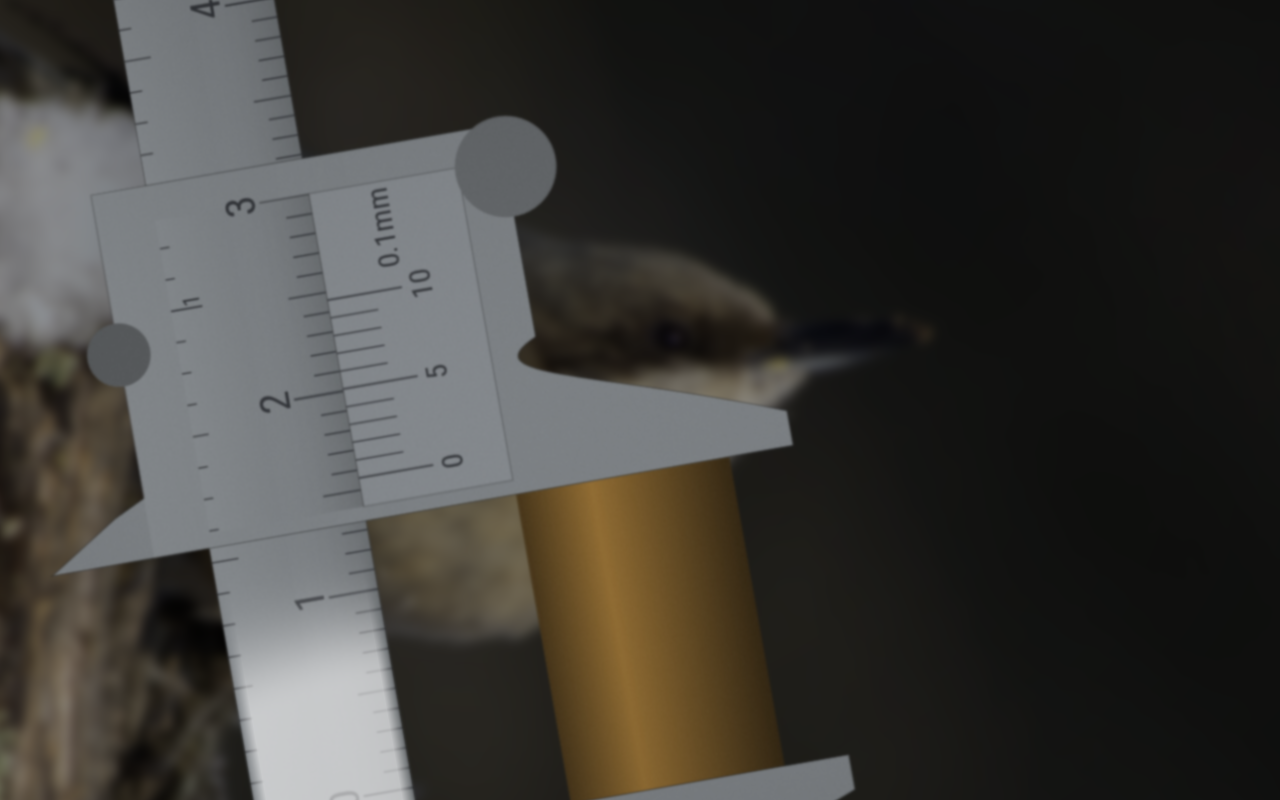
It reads 15.6; mm
